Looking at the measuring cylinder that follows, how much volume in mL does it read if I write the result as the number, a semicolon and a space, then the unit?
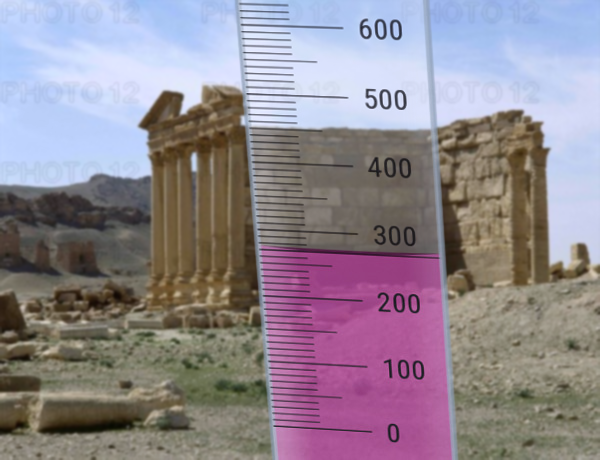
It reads 270; mL
